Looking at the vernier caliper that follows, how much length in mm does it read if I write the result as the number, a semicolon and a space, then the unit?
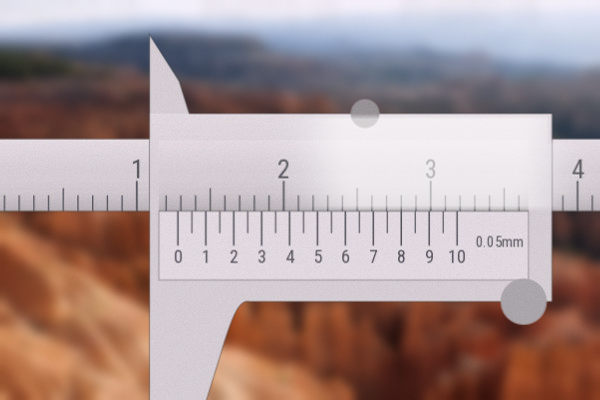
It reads 12.8; mm
